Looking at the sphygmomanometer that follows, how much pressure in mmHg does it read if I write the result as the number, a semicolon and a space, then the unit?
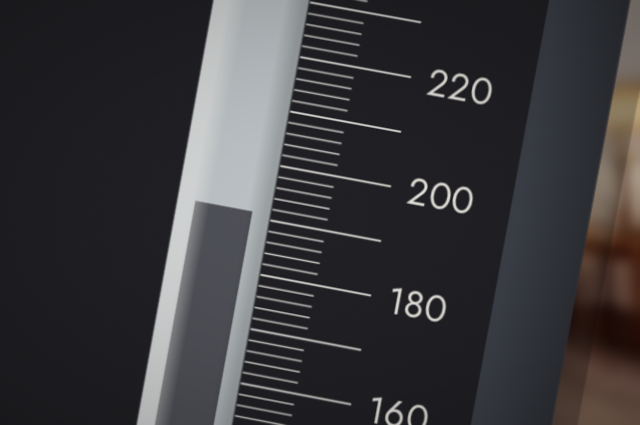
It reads 191; mmHg
